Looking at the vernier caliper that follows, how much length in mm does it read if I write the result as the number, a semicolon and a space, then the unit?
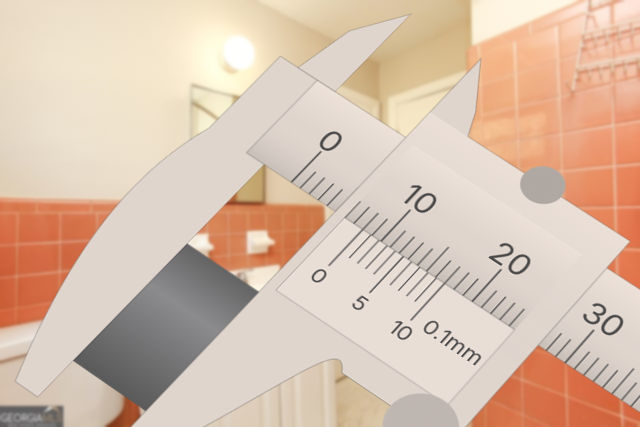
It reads 8.0; mm
